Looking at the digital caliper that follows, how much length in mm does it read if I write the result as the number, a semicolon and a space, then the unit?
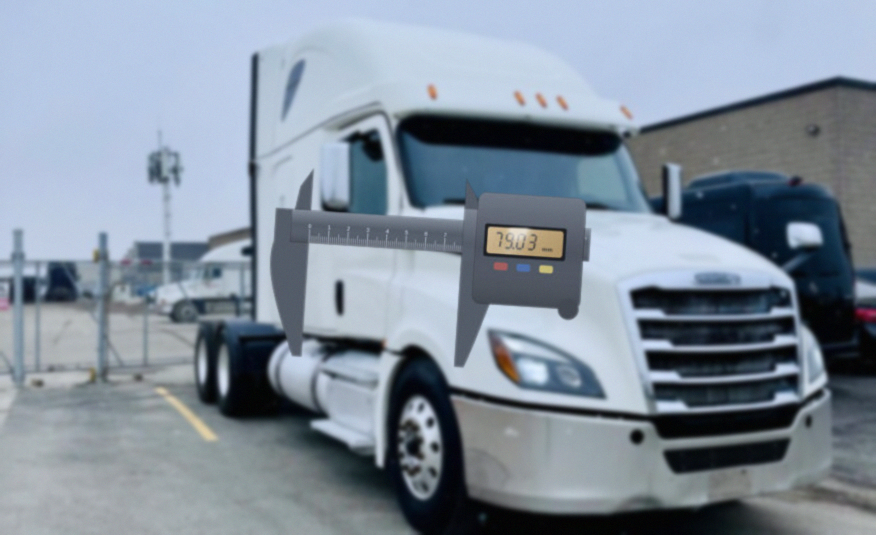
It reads 79.03; mm
